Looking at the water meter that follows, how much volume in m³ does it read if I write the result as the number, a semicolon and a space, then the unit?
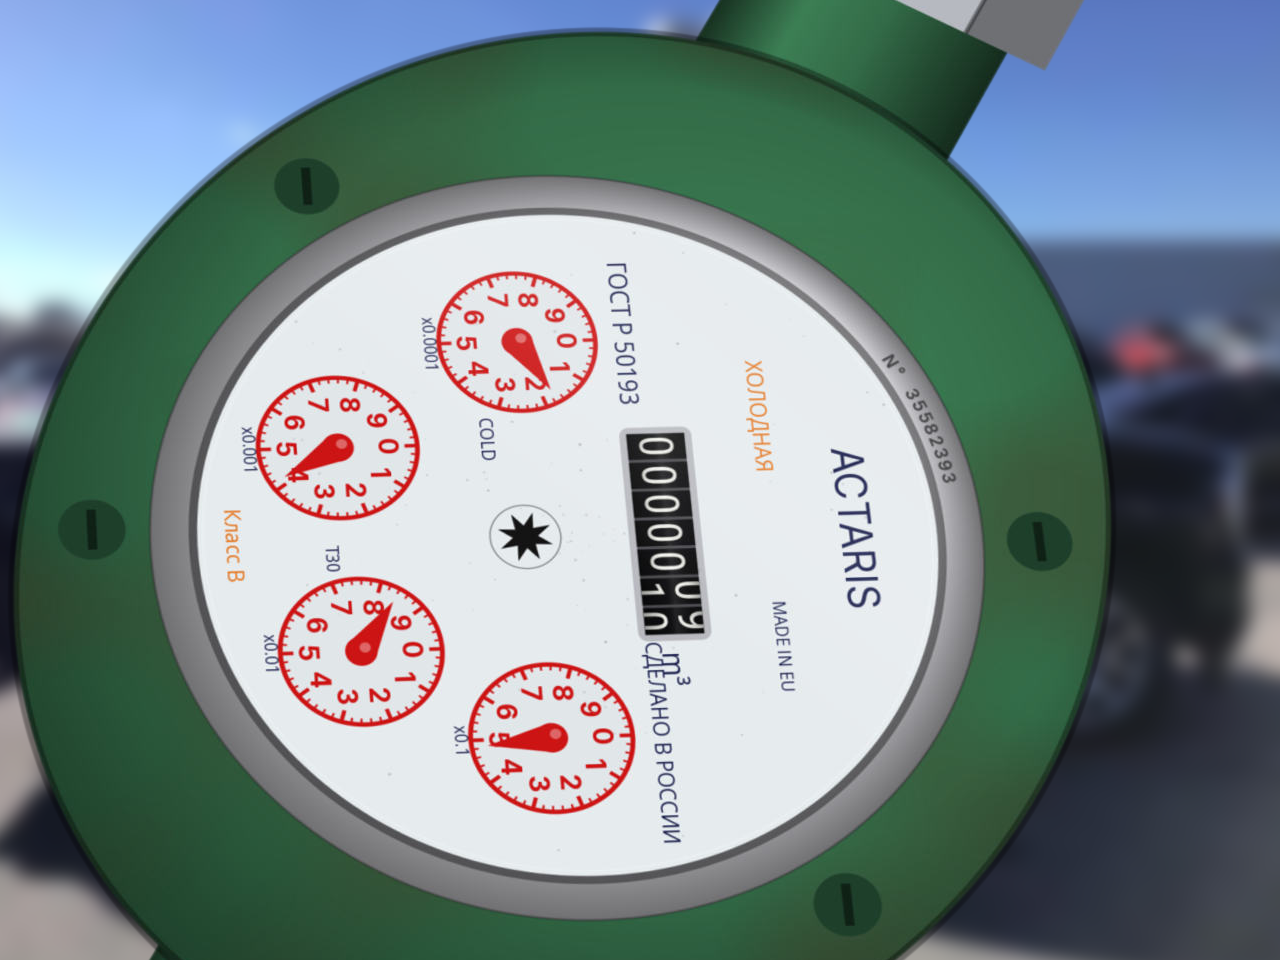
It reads 9.4841; m³
